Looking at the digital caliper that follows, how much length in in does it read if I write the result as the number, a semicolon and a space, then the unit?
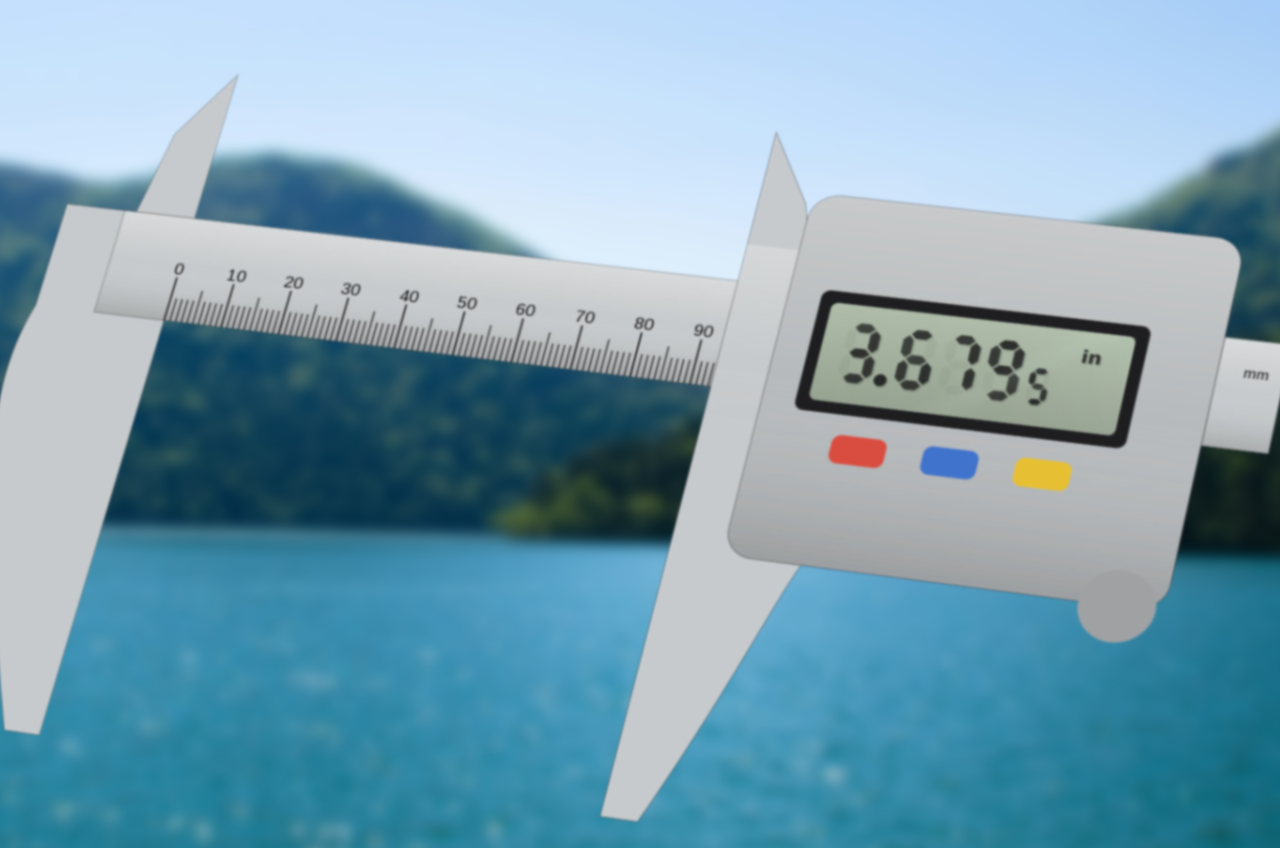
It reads 3.6795; in
